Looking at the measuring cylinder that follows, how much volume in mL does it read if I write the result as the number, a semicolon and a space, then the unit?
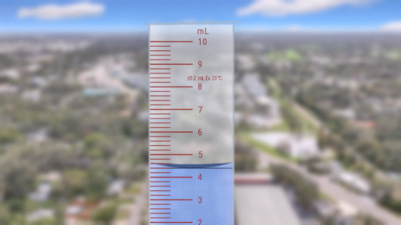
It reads 4.4; mL
